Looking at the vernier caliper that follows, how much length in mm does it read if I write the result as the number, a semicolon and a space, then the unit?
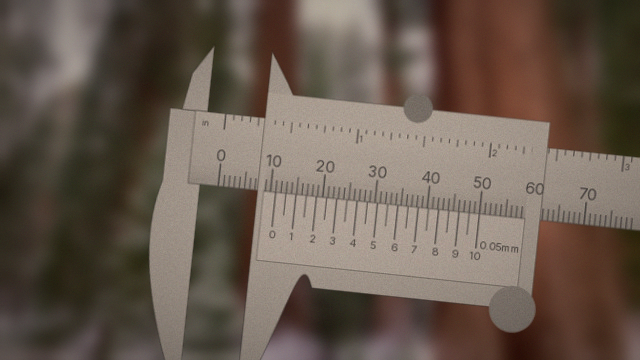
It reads 11.0; mm
